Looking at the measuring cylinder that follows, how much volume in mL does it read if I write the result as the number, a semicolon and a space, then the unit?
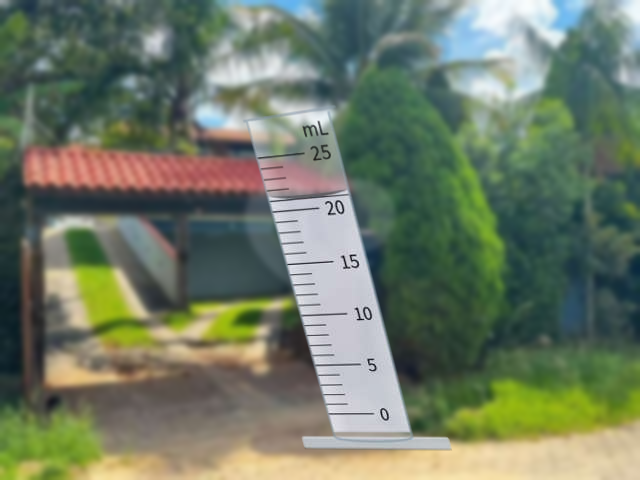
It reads 21; mL
